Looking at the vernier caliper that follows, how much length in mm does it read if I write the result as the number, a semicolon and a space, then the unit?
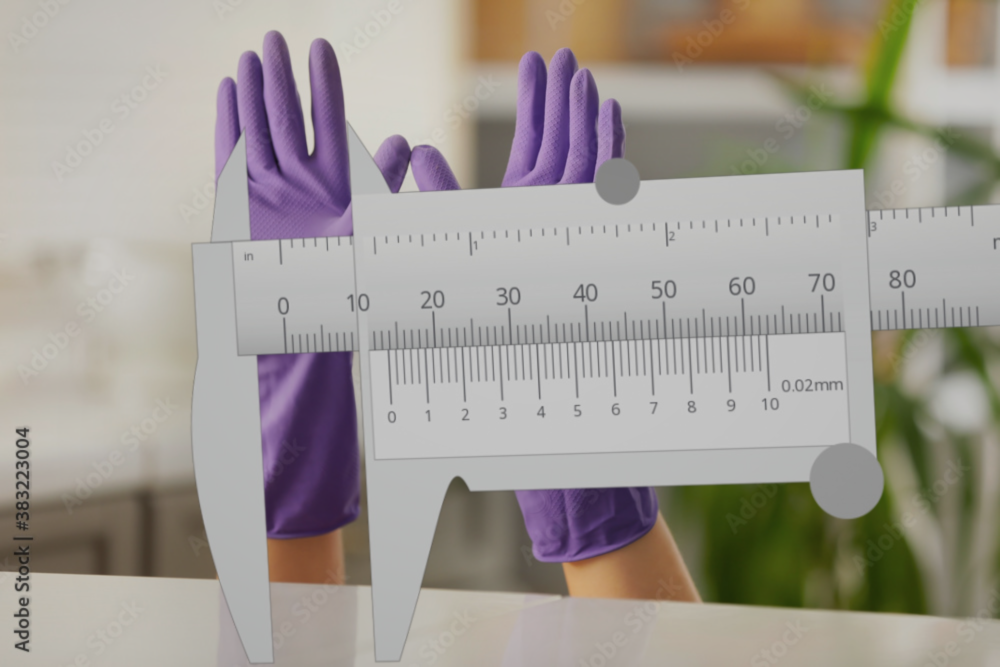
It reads 13.8; mm
